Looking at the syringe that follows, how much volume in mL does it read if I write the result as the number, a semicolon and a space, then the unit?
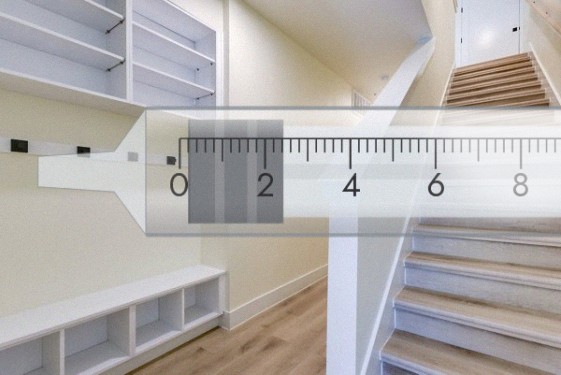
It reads 0.2; mL
